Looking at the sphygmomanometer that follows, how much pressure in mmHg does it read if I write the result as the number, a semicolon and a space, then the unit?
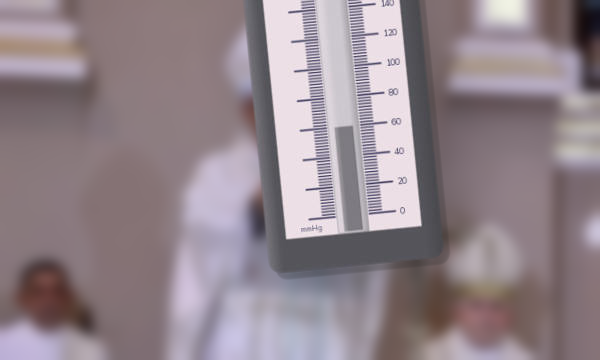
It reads 60; mmHg
